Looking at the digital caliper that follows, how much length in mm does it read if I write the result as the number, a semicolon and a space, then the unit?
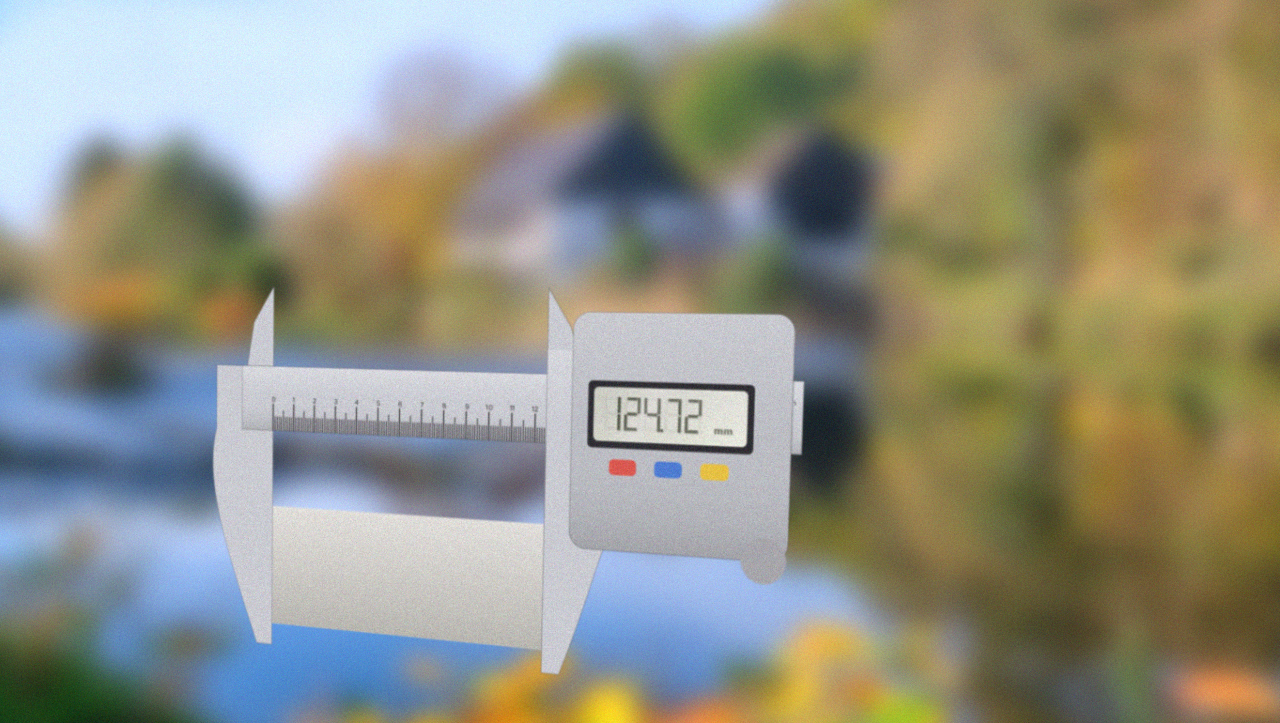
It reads 124.72; mm
